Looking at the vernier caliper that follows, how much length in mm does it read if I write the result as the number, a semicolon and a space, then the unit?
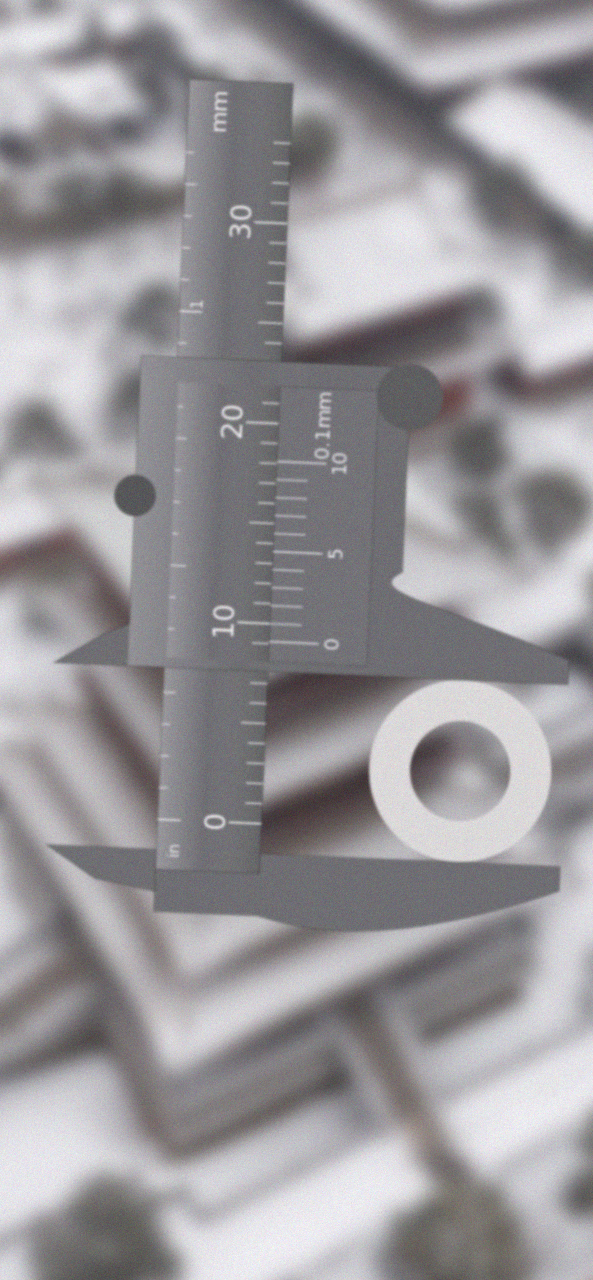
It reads 9.1; mm
